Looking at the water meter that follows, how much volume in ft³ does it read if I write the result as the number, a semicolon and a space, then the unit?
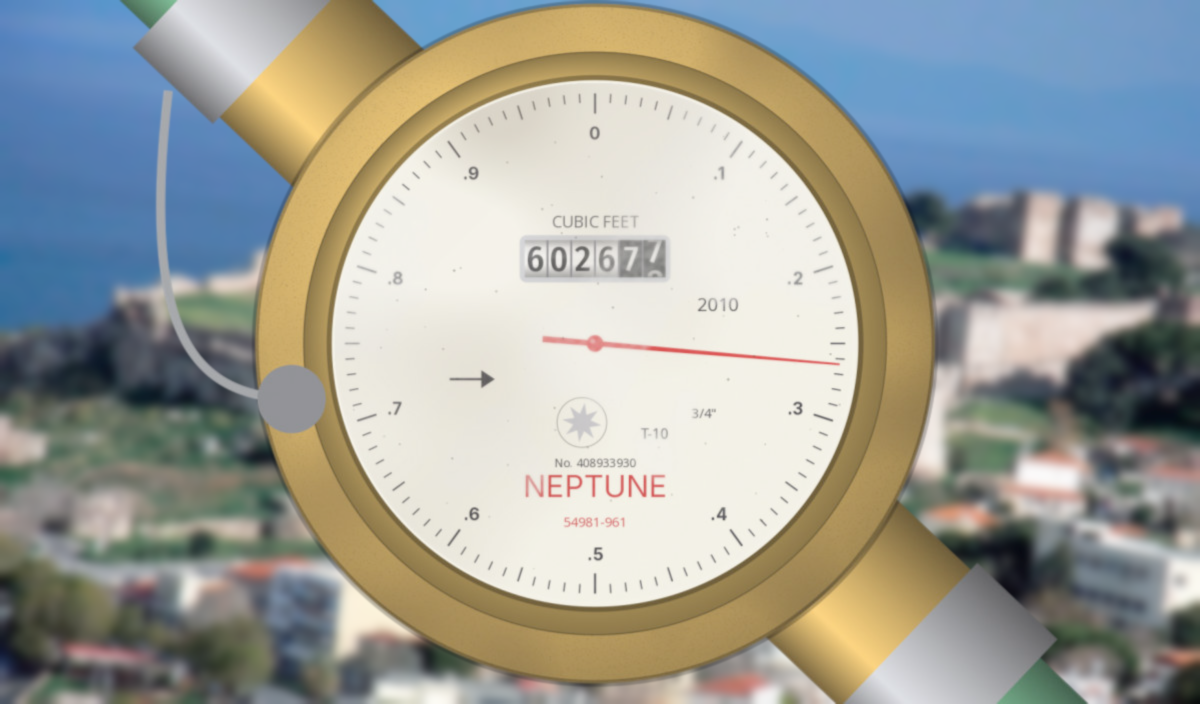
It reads 602677.26; ft³
